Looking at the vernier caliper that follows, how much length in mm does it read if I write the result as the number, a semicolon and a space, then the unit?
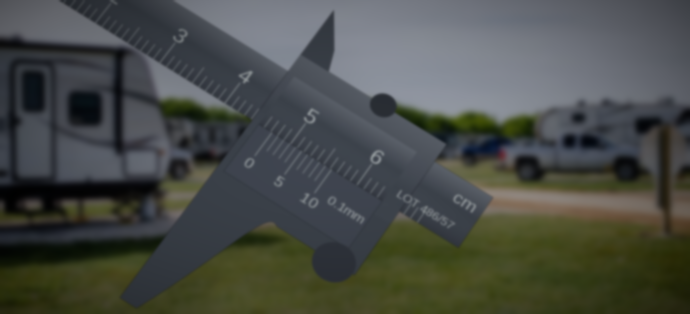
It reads 47.2; mm
